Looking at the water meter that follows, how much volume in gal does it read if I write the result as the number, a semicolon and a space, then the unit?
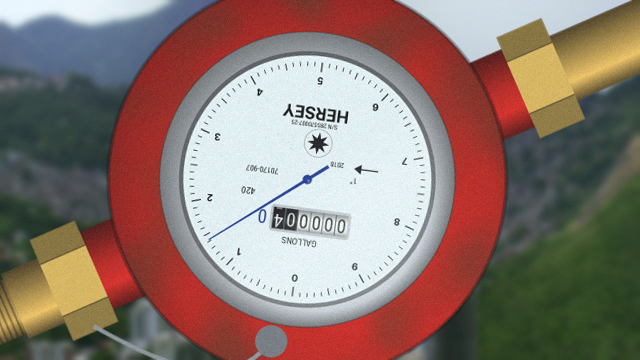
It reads 41.4; gal
